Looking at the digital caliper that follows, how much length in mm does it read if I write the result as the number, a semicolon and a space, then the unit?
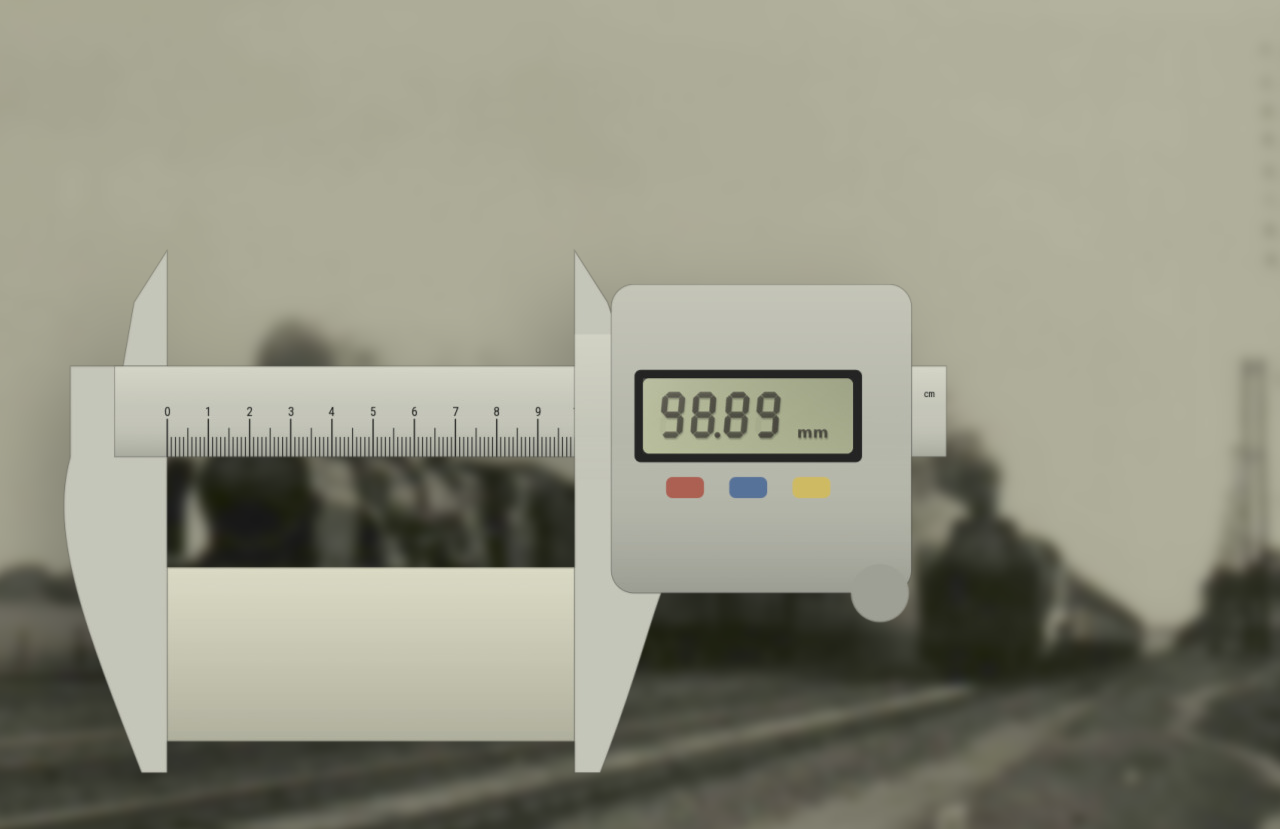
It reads 98.89; mm
